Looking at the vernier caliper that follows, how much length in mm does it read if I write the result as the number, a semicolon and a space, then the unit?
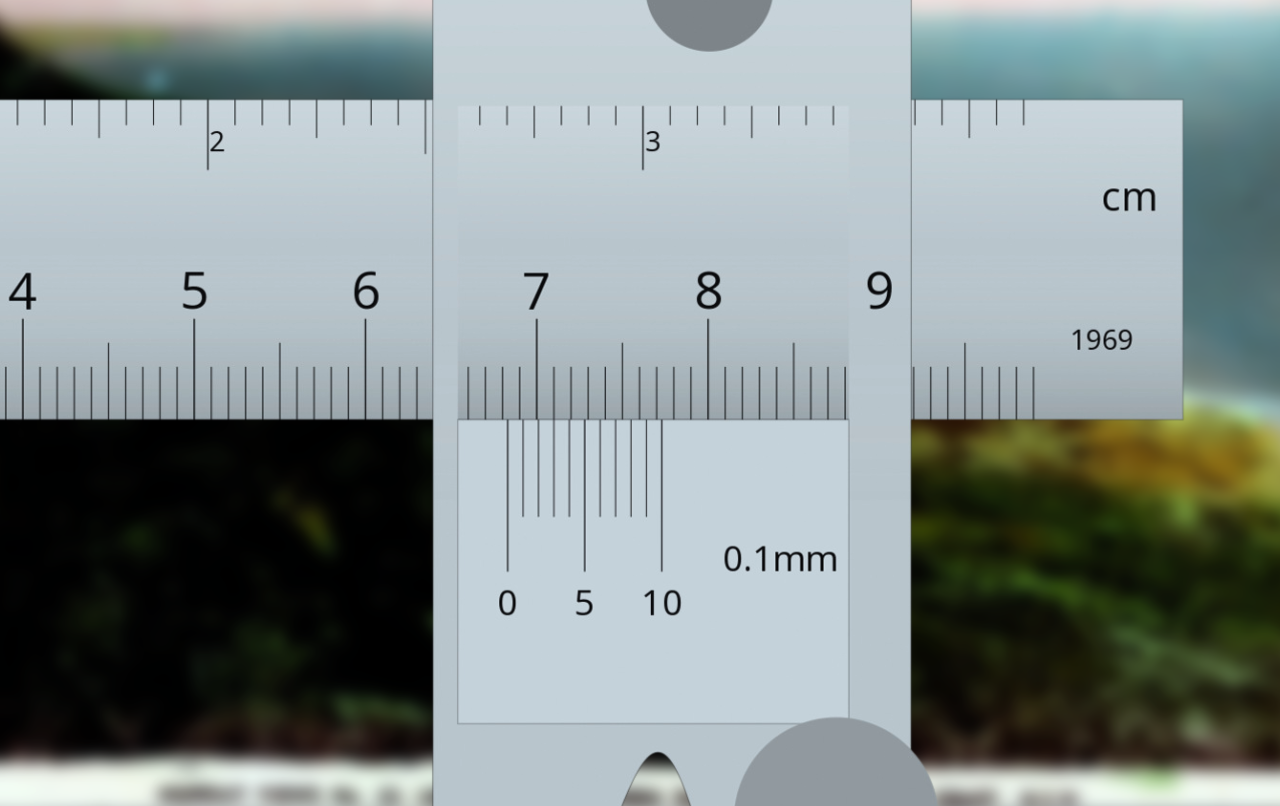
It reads 68.3; mm
